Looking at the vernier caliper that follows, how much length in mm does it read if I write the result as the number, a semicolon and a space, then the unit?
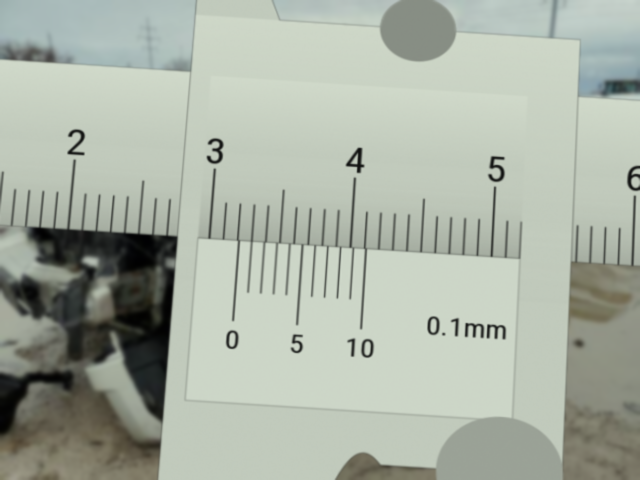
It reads 32.1; mm
